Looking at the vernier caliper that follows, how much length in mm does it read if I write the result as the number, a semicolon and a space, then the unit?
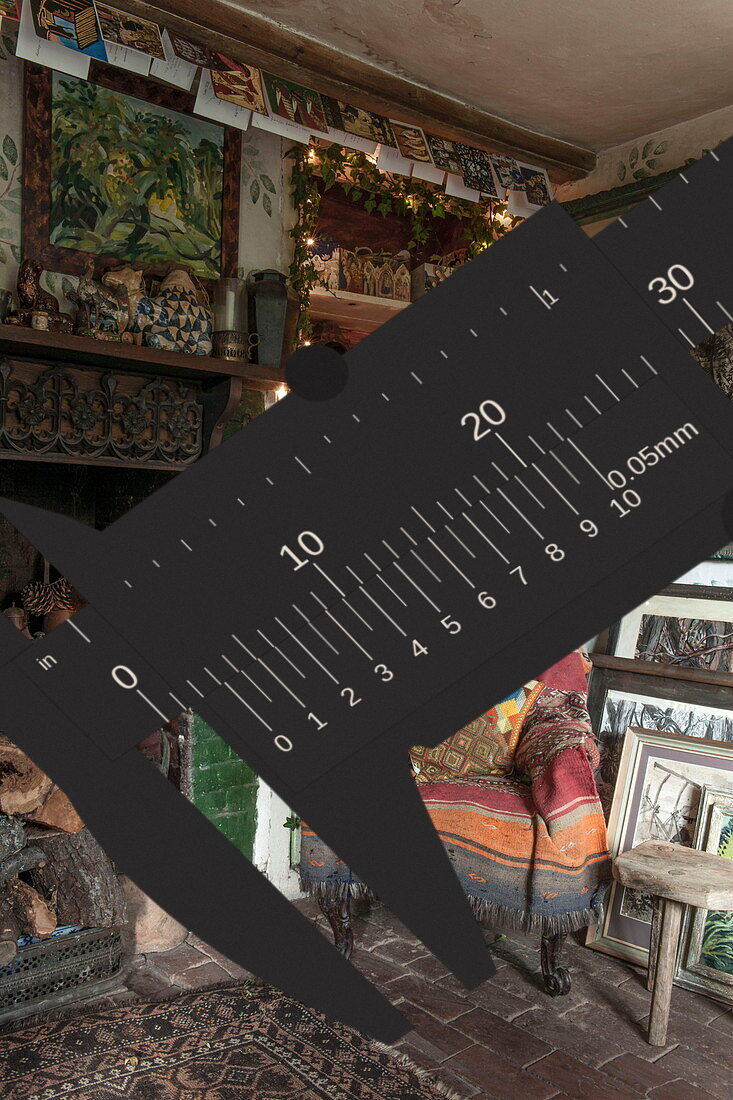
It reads 3.2; mm
